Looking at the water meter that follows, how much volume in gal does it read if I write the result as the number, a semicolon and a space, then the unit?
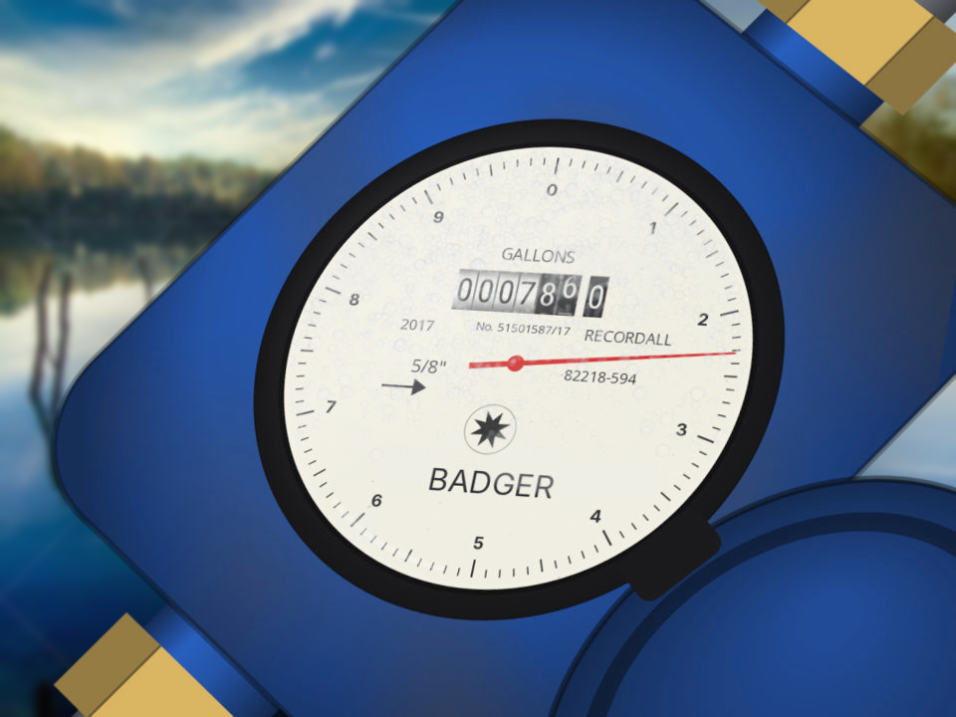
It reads 7862.3; gal
